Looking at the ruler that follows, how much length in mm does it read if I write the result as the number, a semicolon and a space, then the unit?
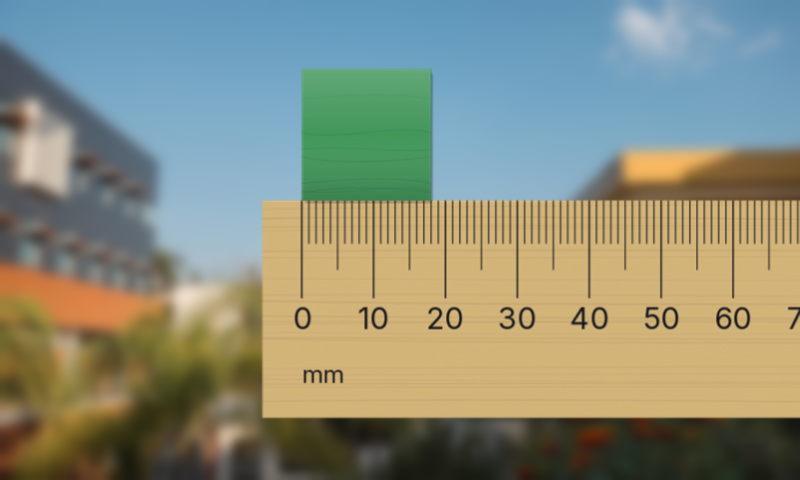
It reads 18; mm
